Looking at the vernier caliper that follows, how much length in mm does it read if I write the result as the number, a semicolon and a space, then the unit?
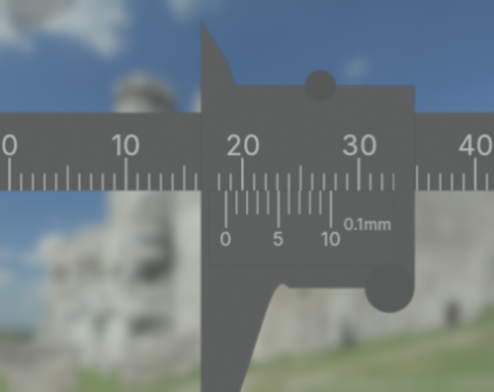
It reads 18.6; mm
